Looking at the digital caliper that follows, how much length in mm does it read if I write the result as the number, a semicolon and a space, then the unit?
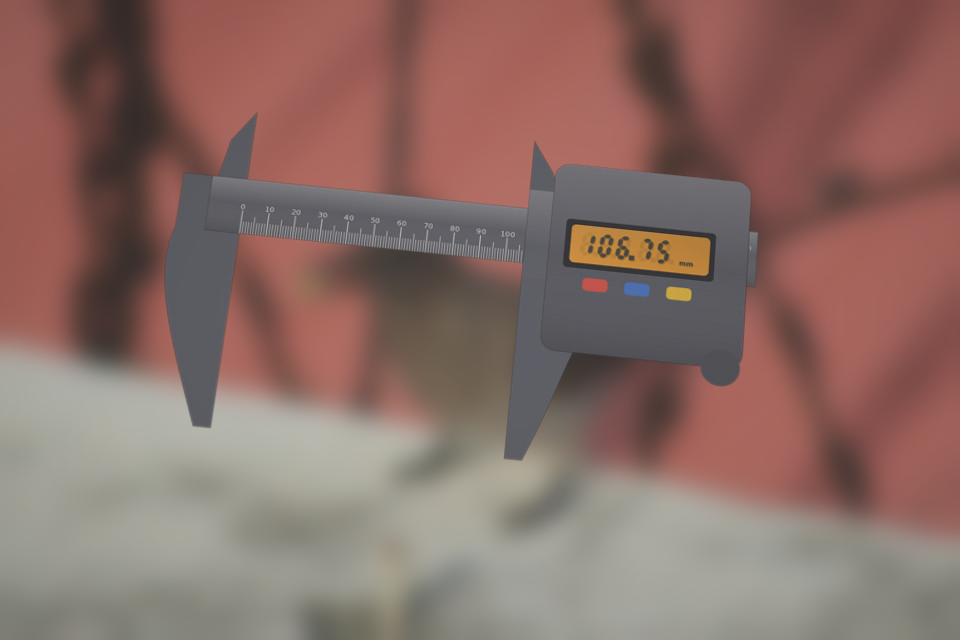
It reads 106.75; mm
